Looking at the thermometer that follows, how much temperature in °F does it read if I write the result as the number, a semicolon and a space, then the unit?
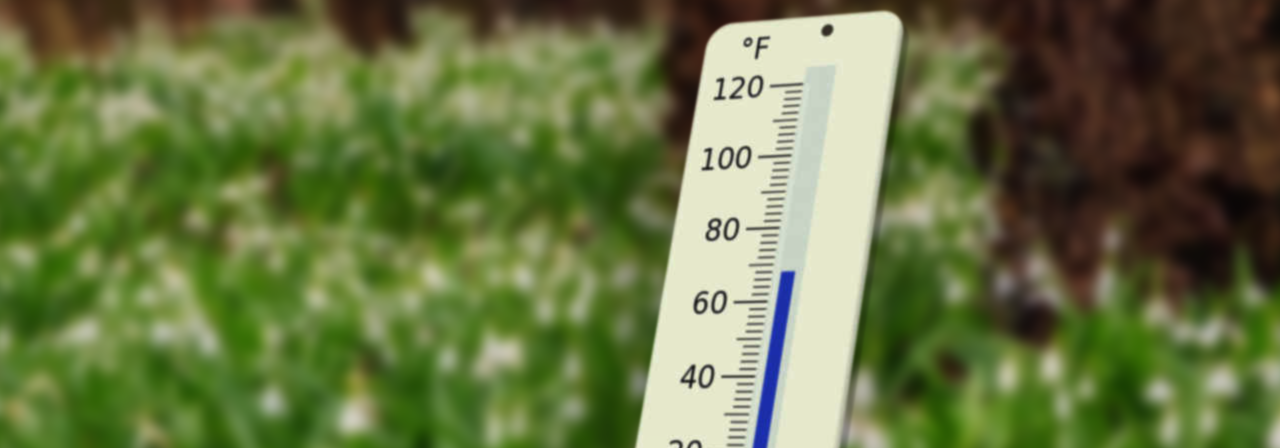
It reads 68; °F
